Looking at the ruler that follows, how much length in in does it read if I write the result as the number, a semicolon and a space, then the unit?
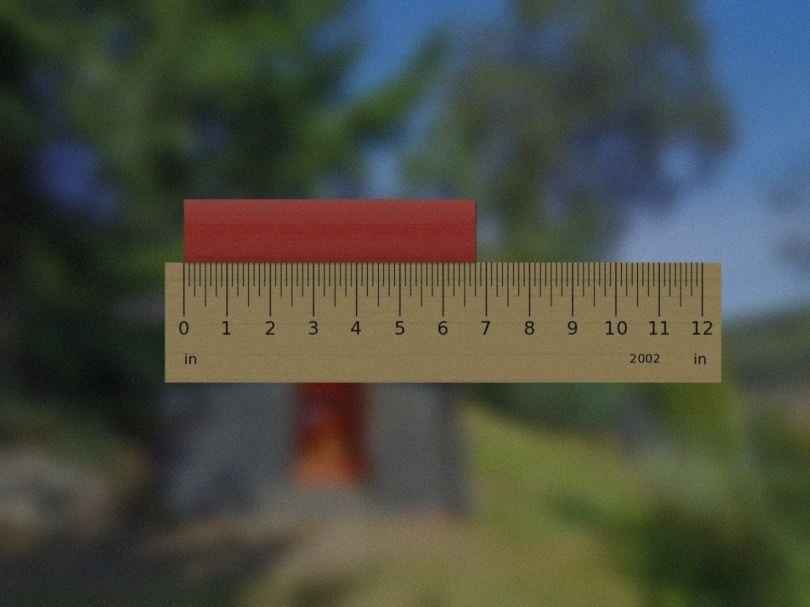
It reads 6.75; in
